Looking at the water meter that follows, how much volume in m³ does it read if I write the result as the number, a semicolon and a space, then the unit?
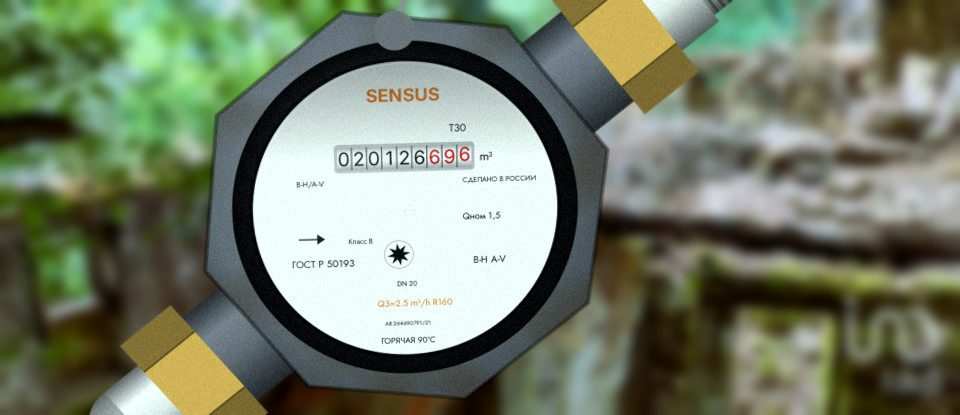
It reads 20126.696; m³
